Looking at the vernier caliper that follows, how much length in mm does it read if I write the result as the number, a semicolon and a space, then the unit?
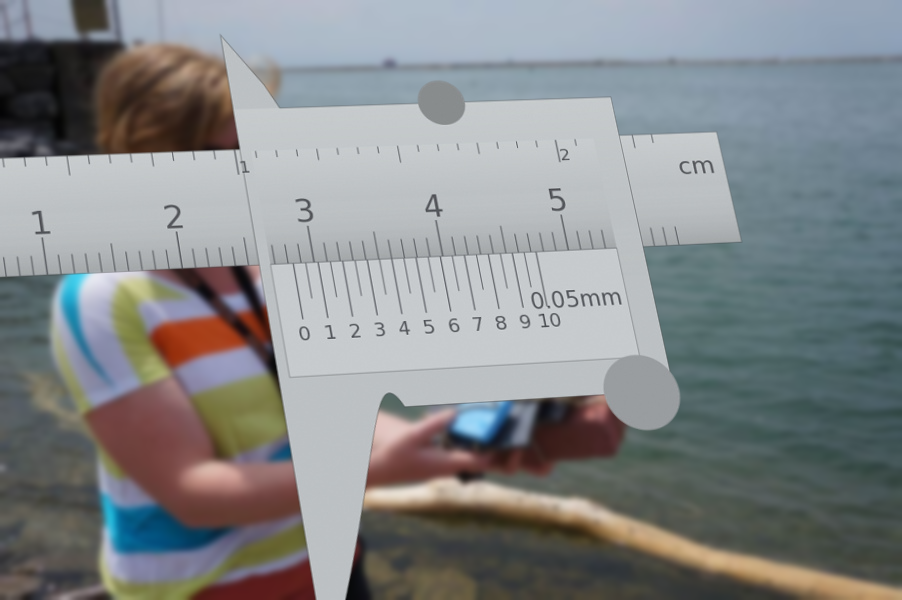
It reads 28.4; mm
